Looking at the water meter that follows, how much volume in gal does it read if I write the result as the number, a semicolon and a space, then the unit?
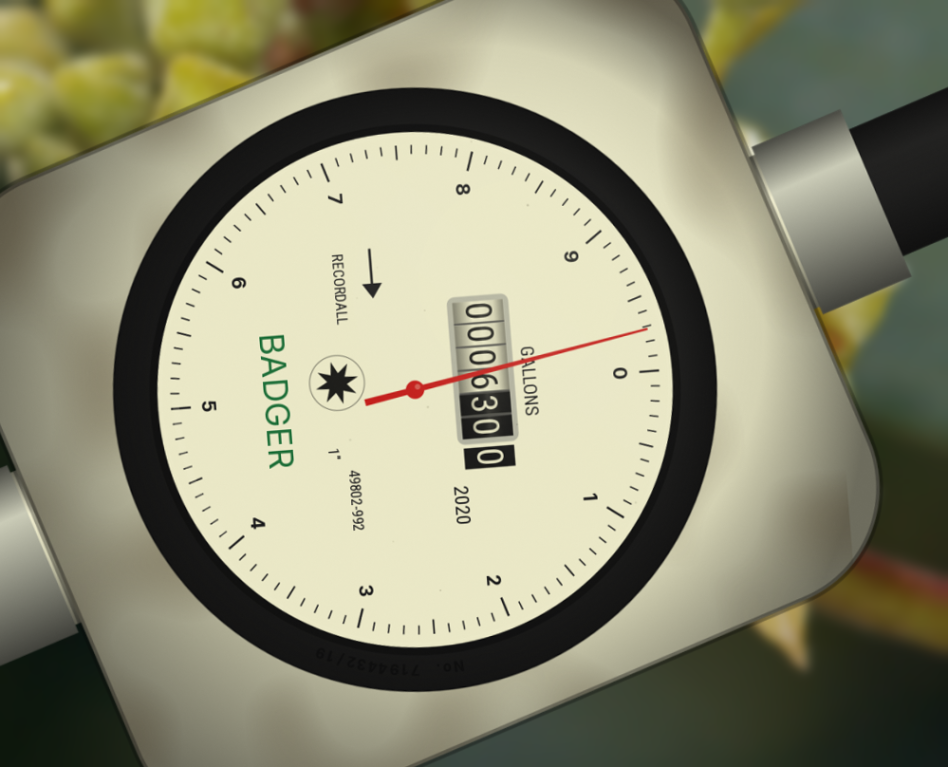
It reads 6299.7; gal
